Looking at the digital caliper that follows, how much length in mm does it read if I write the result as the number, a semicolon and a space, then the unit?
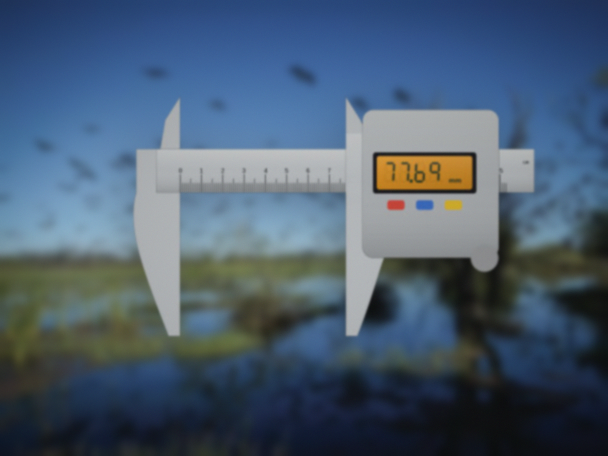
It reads 77.69; mm
